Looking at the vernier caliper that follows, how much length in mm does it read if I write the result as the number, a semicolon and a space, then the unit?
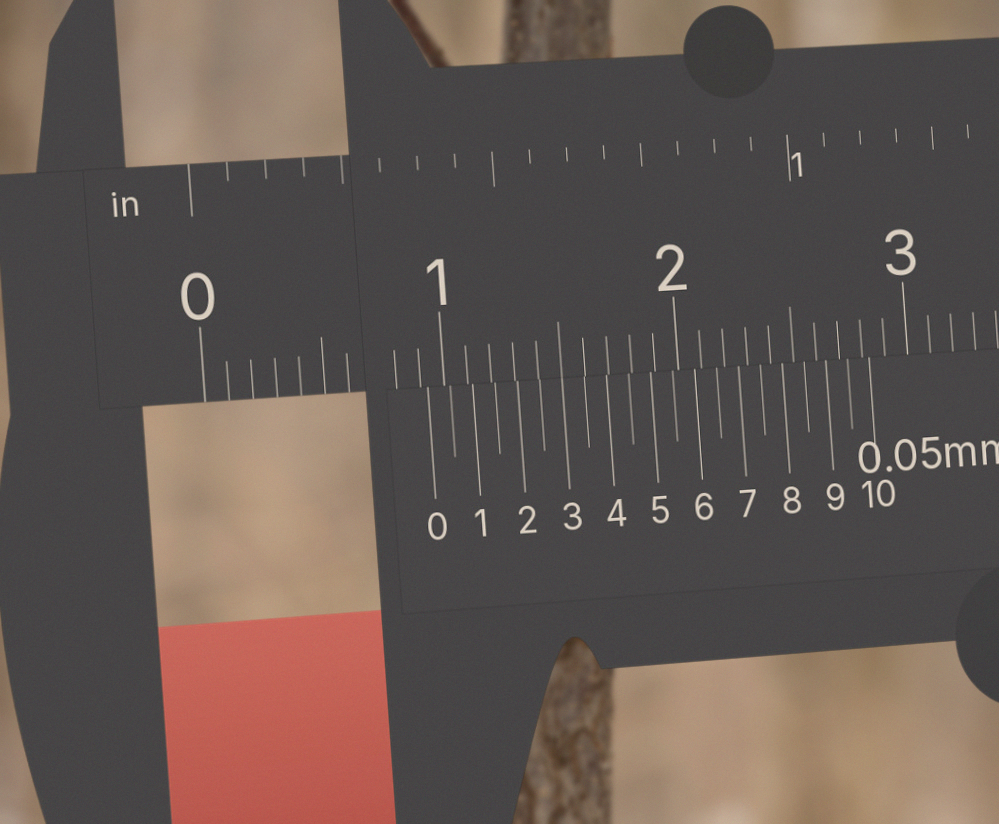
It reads 9.30; mm
